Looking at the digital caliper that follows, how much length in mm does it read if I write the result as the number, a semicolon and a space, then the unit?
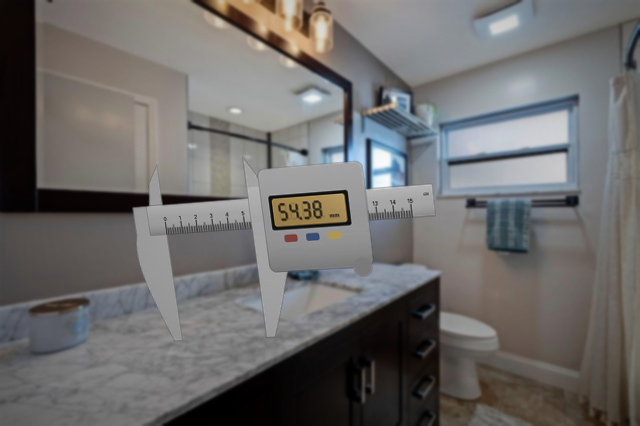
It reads 54.38; mm
